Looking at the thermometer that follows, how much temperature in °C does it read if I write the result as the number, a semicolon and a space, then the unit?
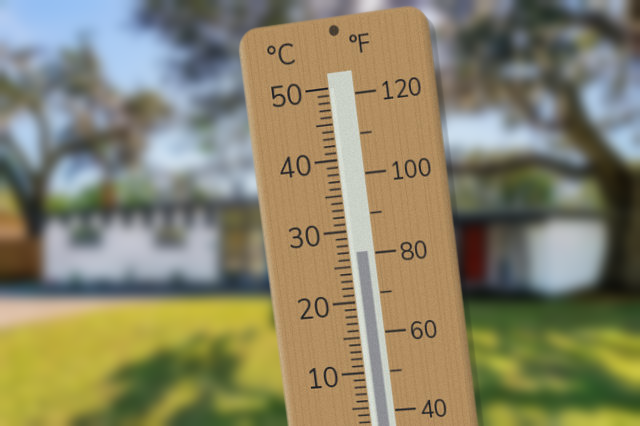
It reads 27; °C
